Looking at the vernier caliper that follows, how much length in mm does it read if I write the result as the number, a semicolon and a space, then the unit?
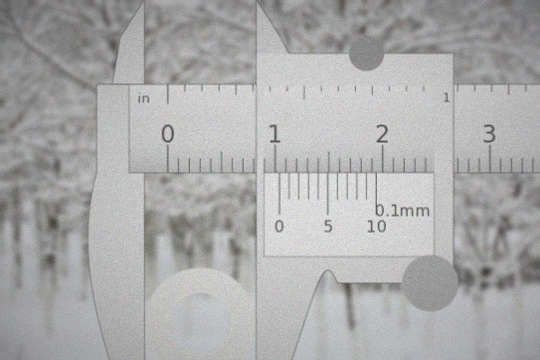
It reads 10.4; mm
